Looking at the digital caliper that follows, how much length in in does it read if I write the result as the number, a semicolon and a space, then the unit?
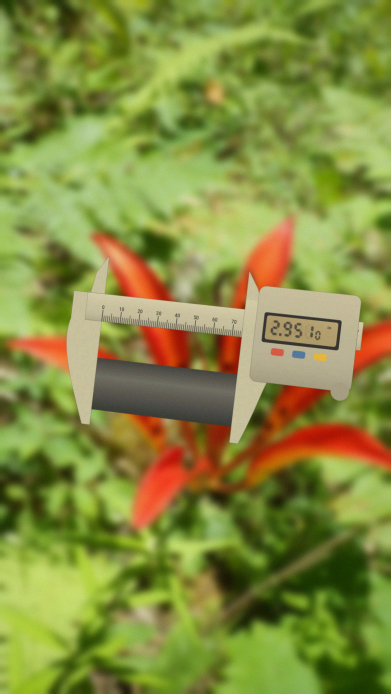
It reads 2.9510; in
